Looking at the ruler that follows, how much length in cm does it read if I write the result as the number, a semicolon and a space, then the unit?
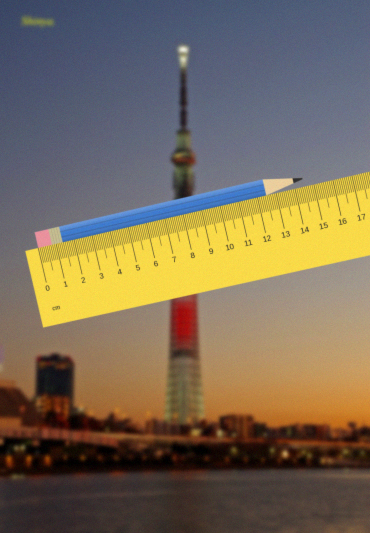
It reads 14.5; cm
